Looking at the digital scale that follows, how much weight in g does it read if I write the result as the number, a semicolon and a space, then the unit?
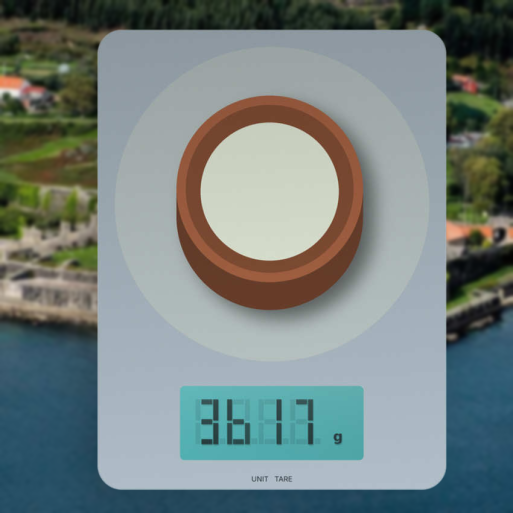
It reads 3617; g
